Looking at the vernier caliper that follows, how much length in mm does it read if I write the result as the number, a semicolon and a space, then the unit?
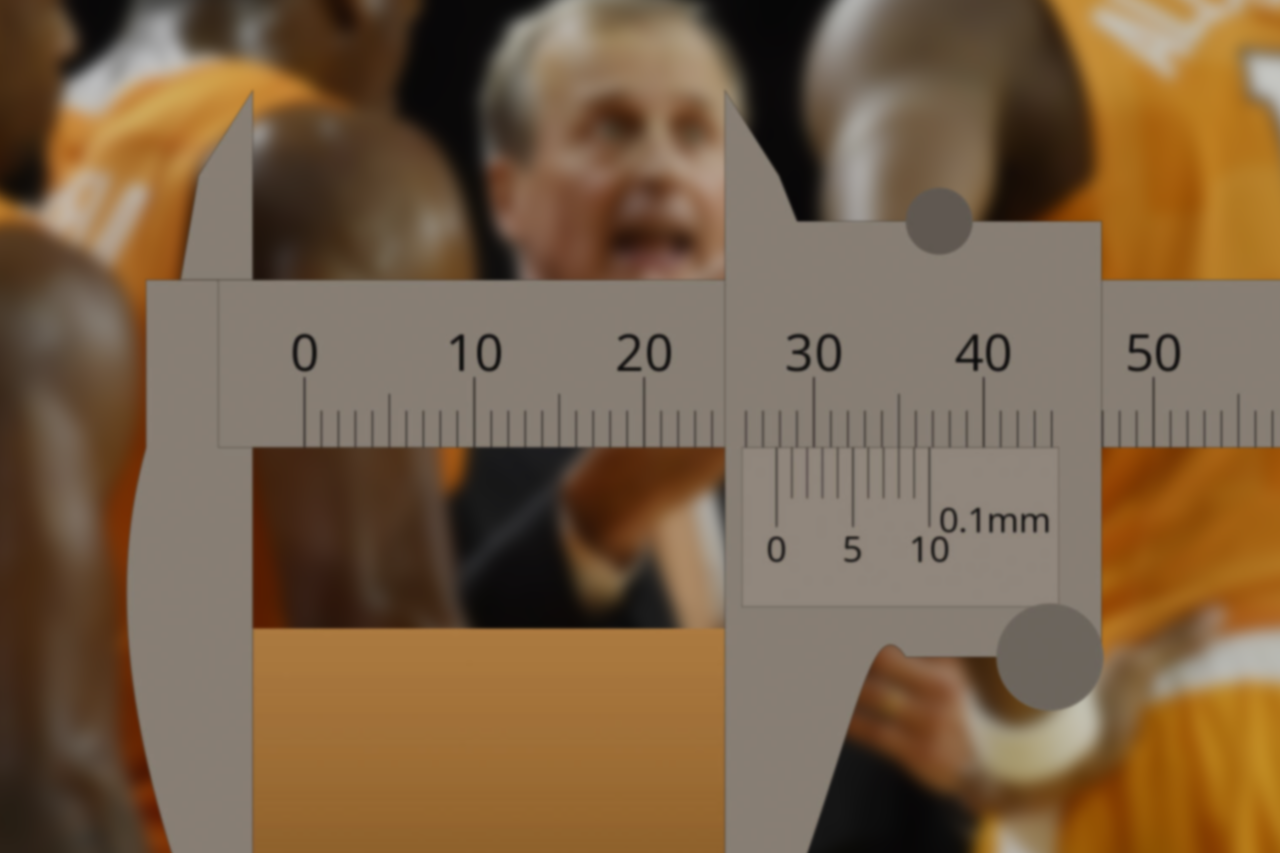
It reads 27.8; mm
